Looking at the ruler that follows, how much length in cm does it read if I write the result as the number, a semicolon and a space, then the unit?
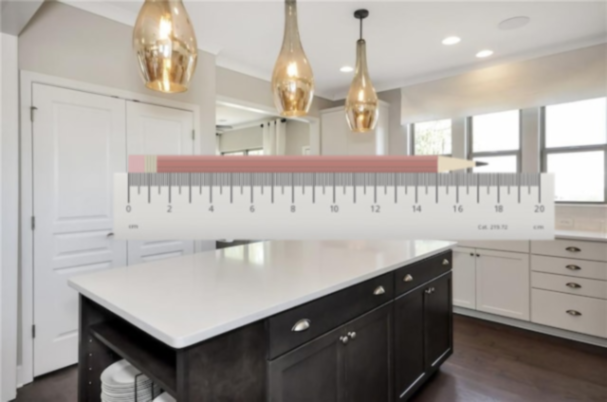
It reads 17.5; cm
